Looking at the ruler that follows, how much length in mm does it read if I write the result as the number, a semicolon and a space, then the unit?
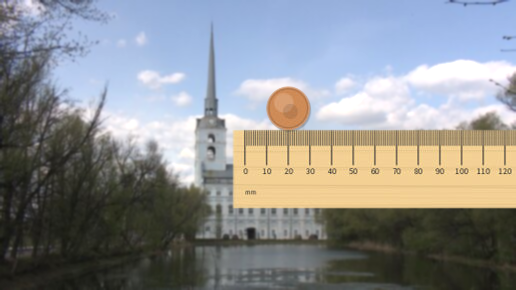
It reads 20; mm
